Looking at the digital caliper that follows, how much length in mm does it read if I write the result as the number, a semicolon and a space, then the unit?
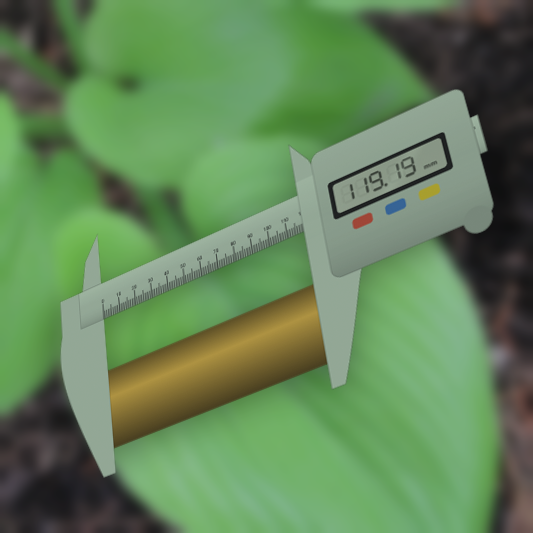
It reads 119.19; mm
